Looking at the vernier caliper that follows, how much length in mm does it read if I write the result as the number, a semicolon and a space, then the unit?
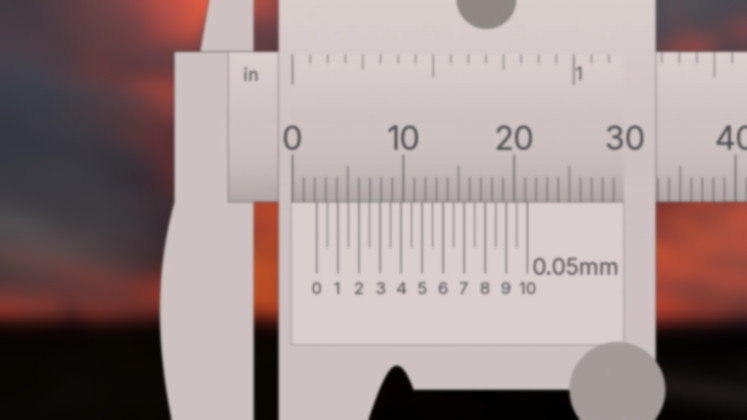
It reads 2.2; mm
